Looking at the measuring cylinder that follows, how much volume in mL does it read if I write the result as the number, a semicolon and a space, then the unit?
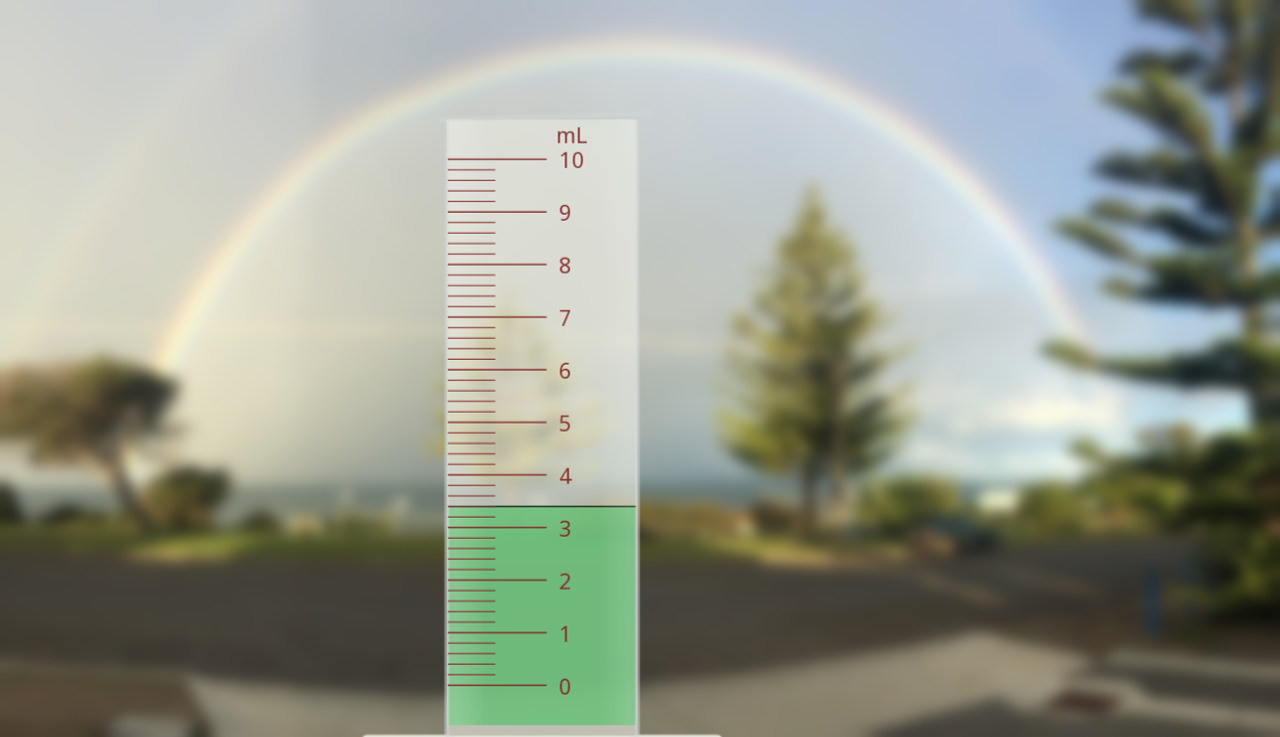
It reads 3.4; mL
